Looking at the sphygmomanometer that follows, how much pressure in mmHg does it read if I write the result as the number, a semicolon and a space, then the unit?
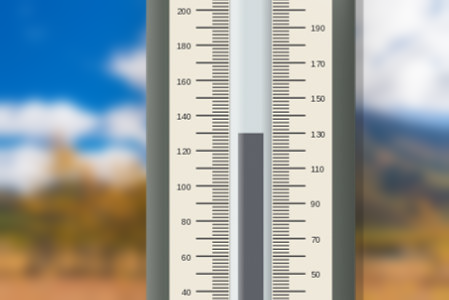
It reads 130; mmHg
